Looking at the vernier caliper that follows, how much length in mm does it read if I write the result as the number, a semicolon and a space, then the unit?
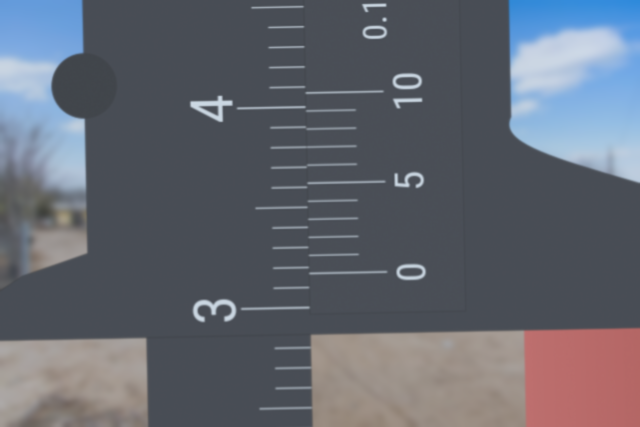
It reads 31.7; mm
